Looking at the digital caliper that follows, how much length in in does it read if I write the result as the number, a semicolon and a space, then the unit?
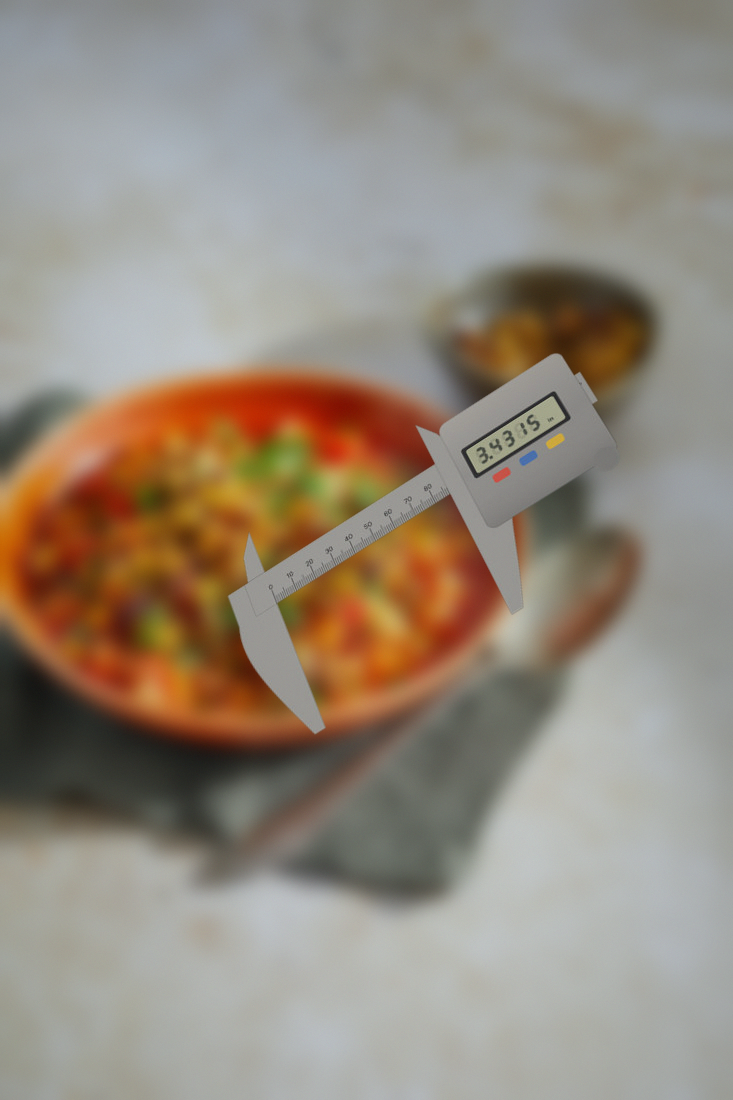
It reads 3.4315; in
